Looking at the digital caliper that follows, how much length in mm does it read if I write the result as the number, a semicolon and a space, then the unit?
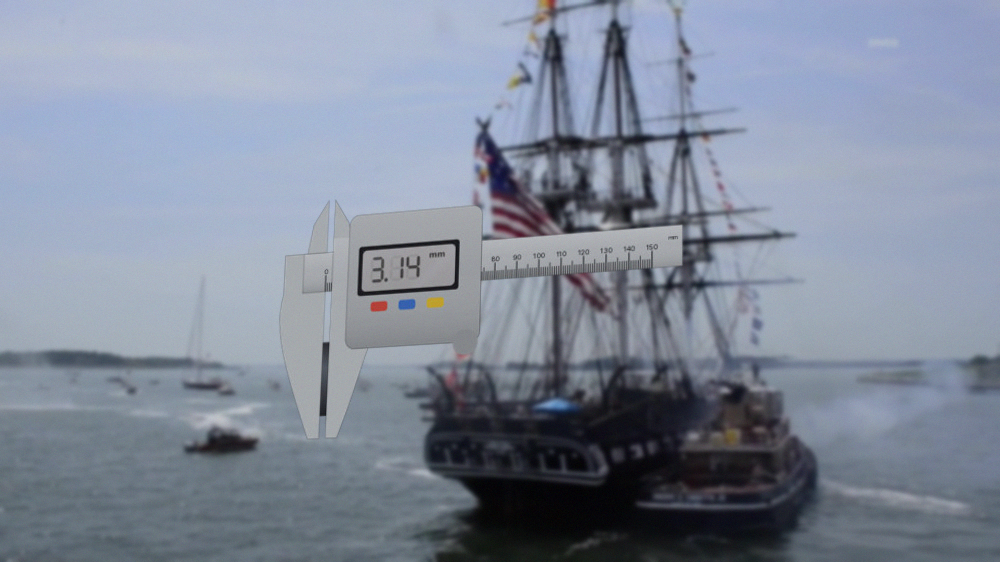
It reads 3.14; mm
